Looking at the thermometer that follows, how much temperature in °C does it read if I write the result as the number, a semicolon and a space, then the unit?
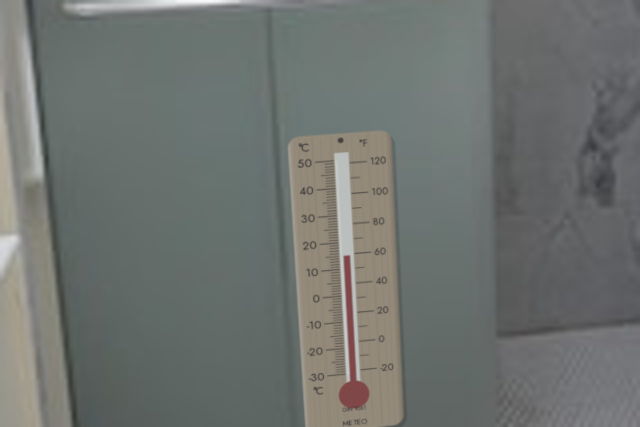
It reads 15; °C
